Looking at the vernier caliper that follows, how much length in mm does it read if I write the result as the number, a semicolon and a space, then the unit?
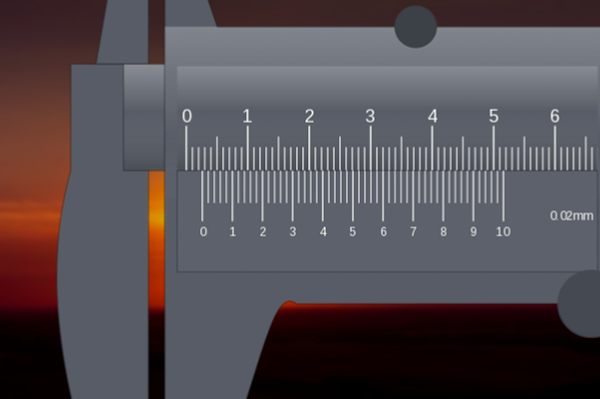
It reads 2.6; mm
